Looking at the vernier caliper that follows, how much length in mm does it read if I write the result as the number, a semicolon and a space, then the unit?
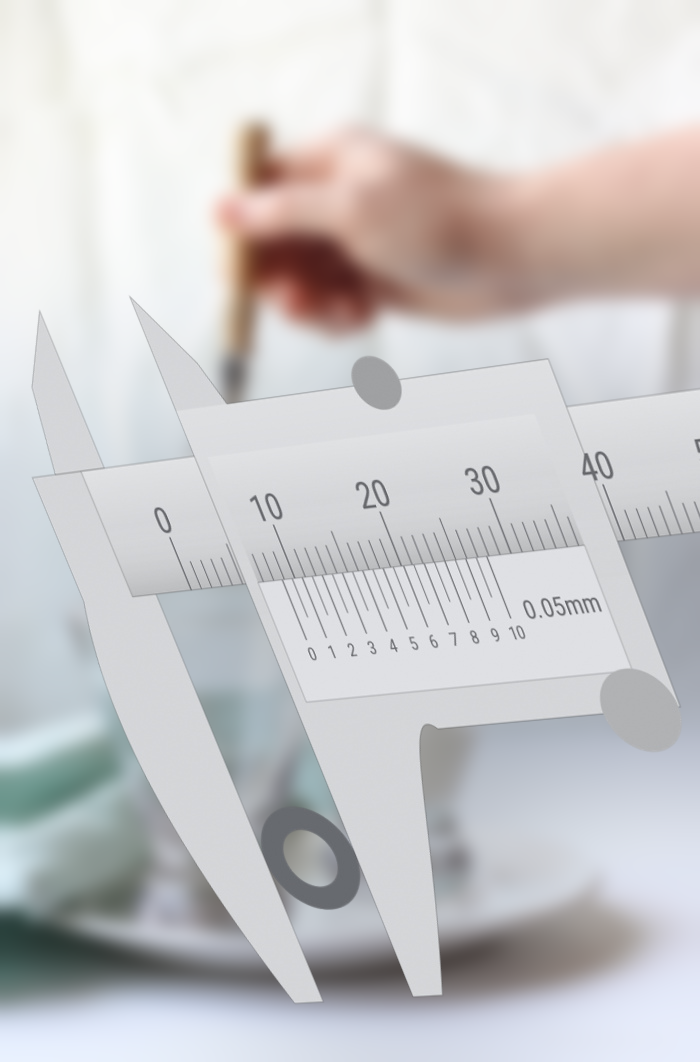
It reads 8.8; mm
